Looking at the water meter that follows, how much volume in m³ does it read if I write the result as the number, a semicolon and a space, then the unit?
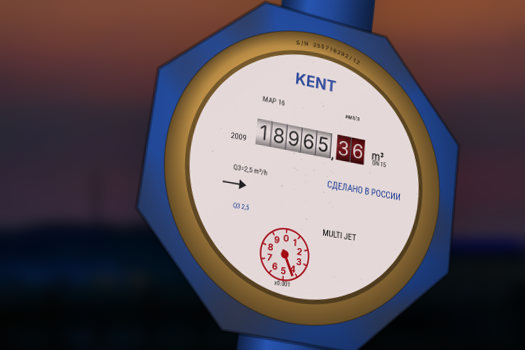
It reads 18965.364; m³
